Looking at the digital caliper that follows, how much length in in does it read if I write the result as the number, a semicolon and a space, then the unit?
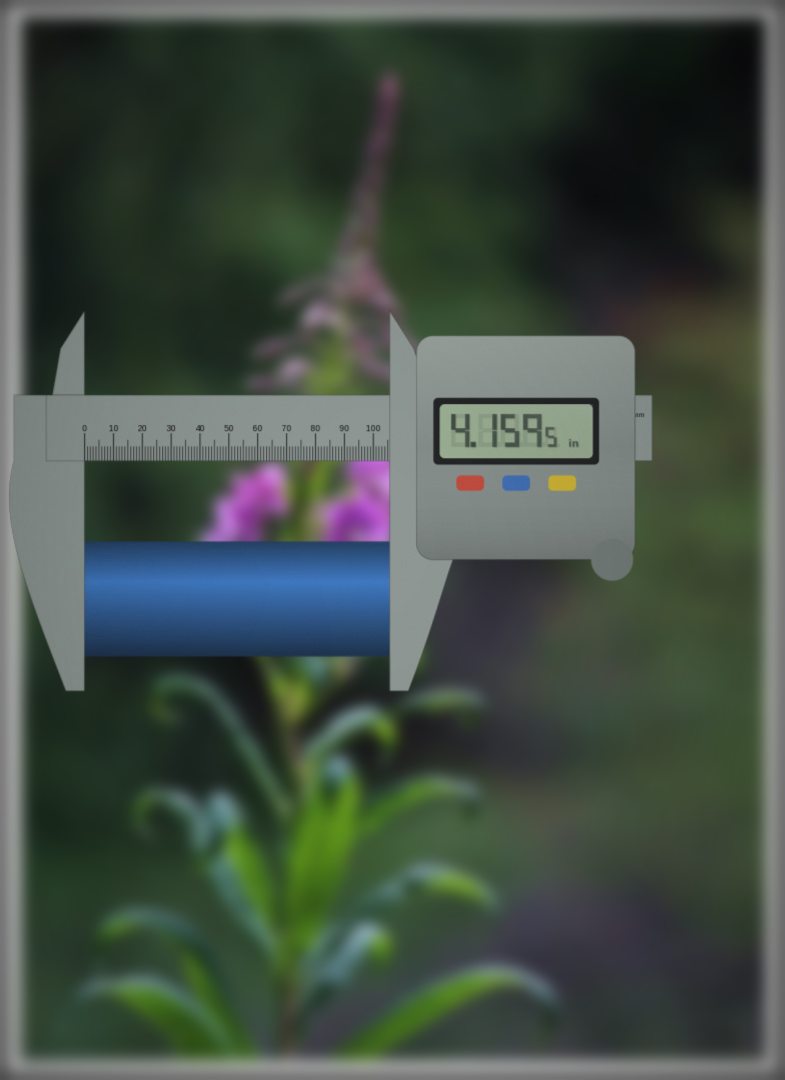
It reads 4.1595; in
